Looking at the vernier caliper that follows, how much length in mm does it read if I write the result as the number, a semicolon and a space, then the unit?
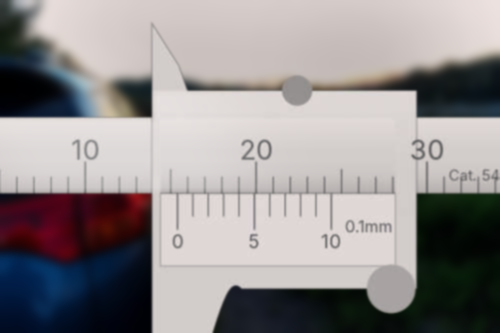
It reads 15.4; mm
